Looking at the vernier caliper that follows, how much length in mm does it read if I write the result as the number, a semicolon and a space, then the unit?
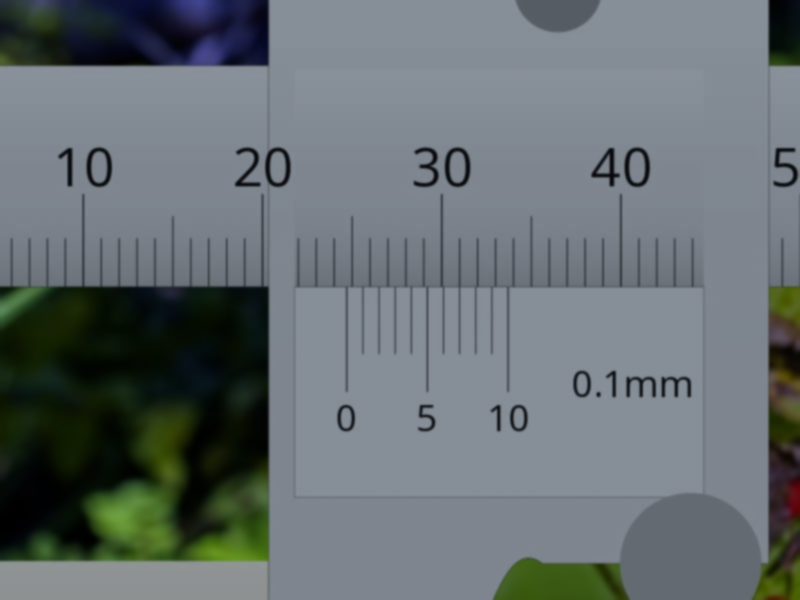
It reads 24.7; mm
